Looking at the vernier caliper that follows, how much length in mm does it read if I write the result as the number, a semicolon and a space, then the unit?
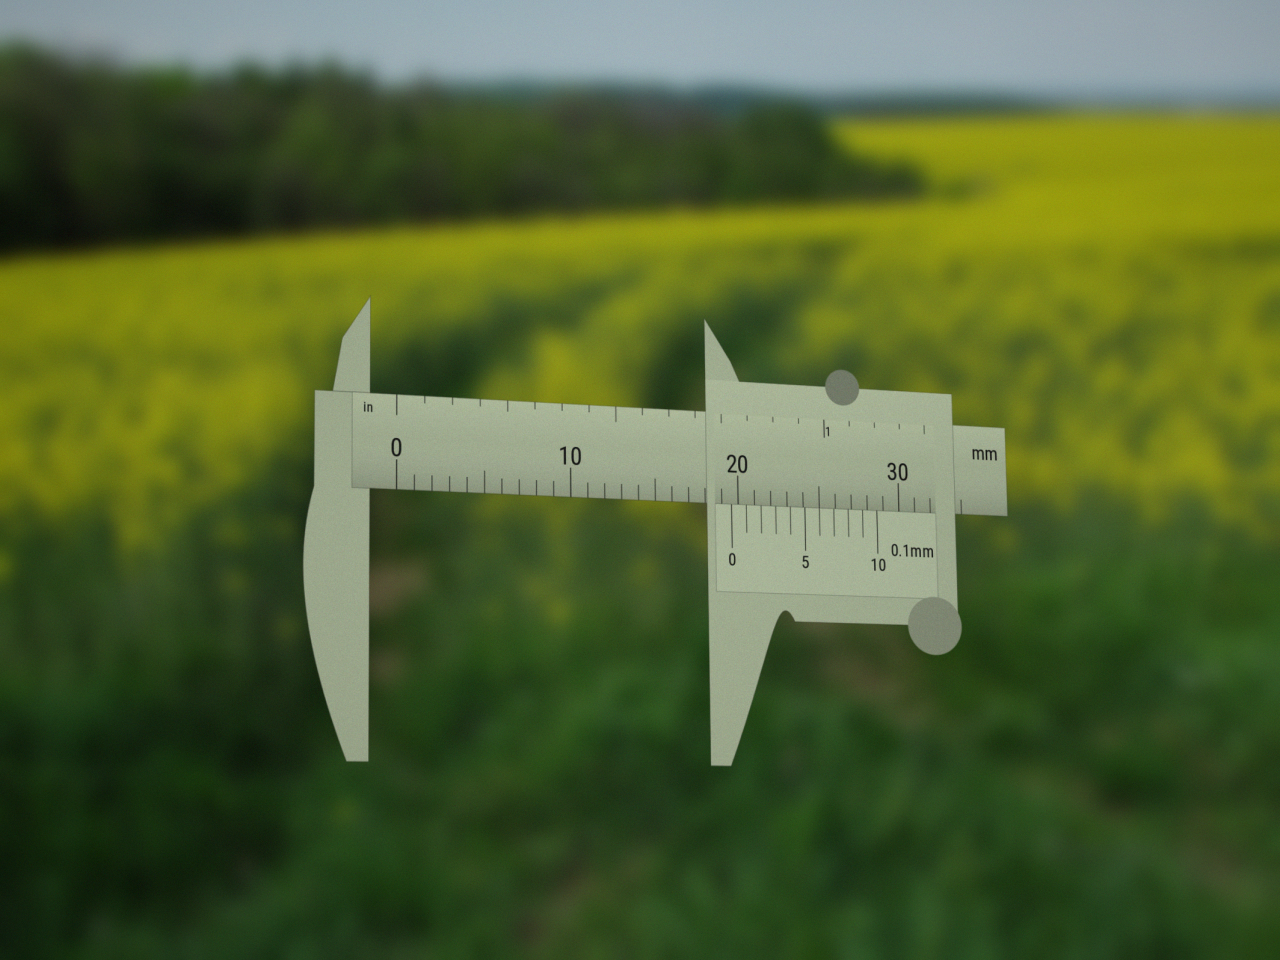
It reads 19.6; mm
